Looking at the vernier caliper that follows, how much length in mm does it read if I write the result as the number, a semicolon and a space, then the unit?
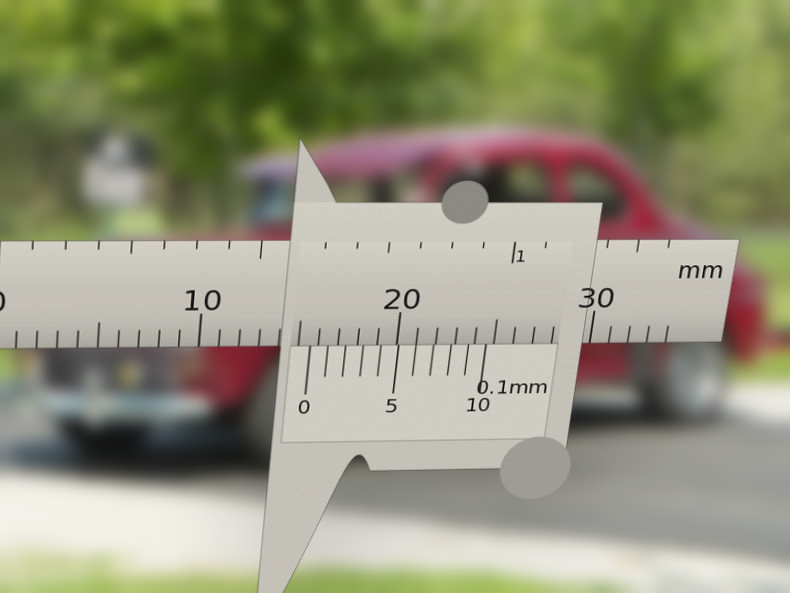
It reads 15.6; mm
